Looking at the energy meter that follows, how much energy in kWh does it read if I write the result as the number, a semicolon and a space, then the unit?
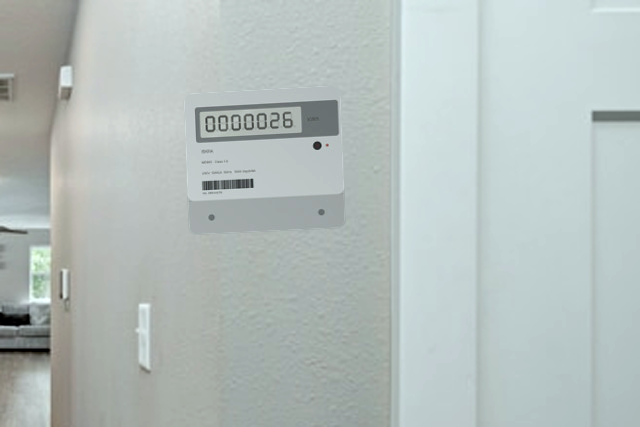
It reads 26; kWh
